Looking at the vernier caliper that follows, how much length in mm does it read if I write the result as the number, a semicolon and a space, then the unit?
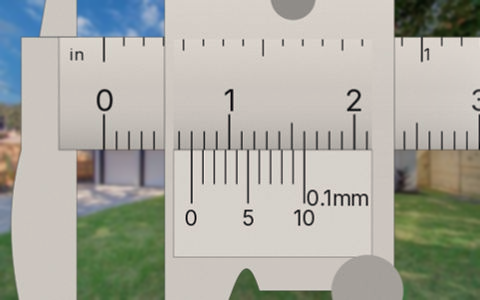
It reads 7.0; mm
